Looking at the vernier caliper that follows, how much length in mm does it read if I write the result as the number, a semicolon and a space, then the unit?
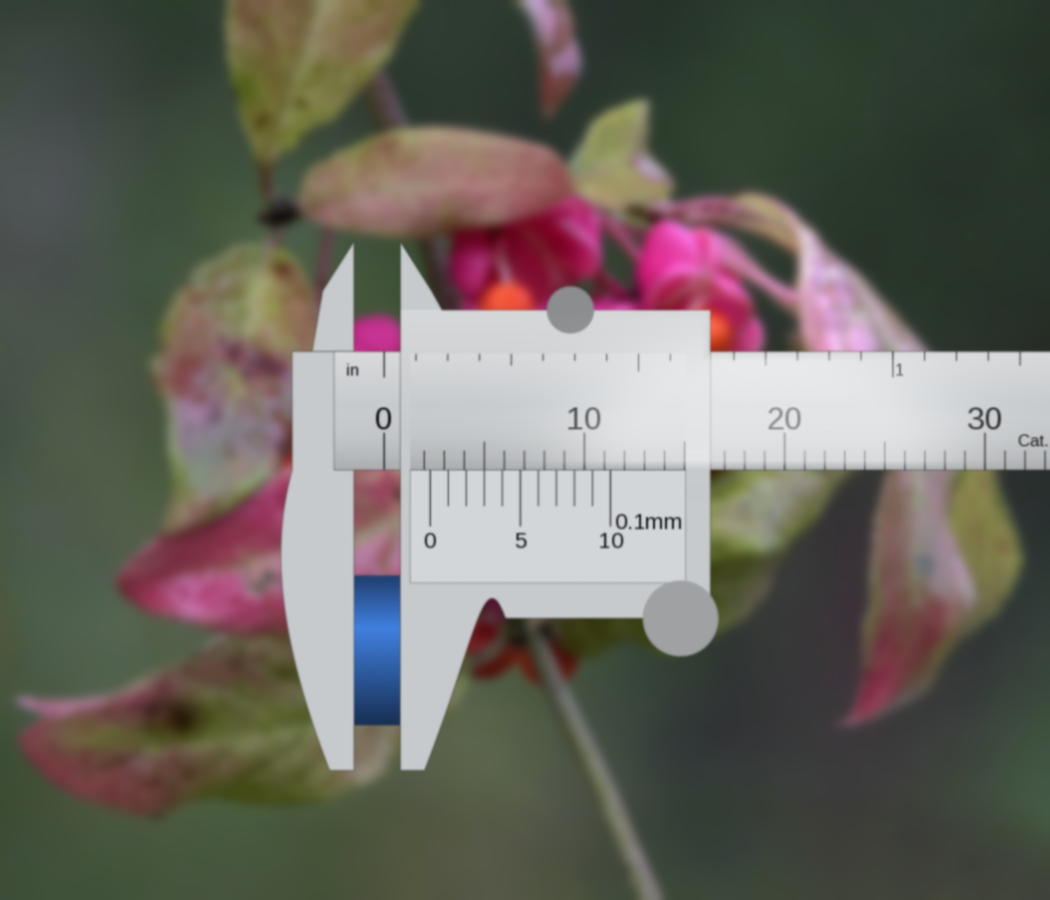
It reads 2.3; mm
